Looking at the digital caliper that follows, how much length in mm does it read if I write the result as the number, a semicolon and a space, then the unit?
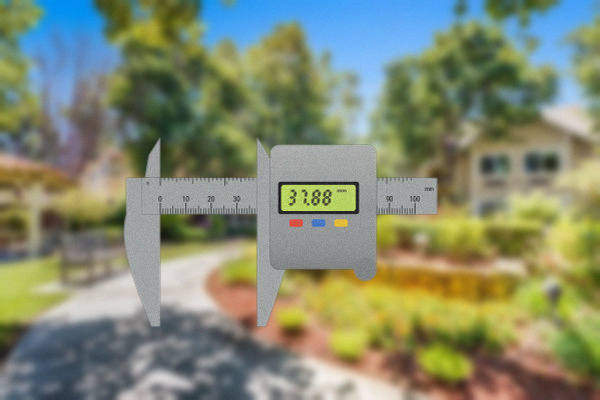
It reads 37.88; mm
